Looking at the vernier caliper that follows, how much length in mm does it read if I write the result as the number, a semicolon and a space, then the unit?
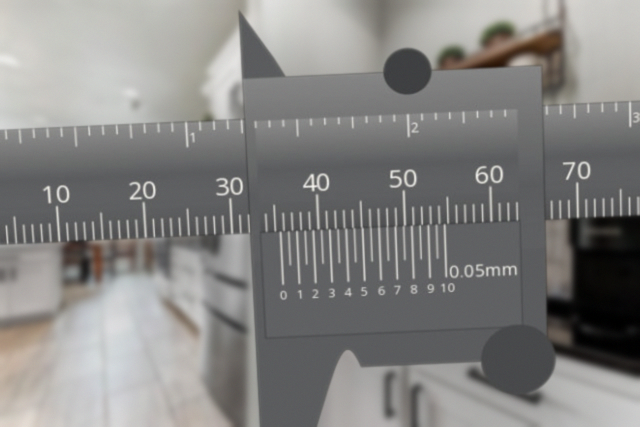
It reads 35.6; mm
